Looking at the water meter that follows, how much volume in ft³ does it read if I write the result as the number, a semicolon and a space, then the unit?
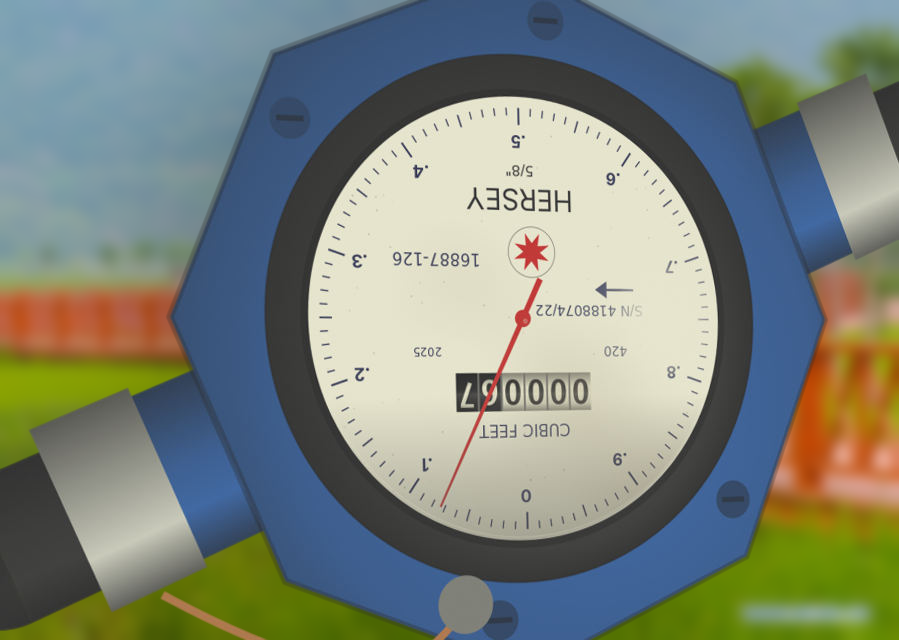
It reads 67.07; ft³
